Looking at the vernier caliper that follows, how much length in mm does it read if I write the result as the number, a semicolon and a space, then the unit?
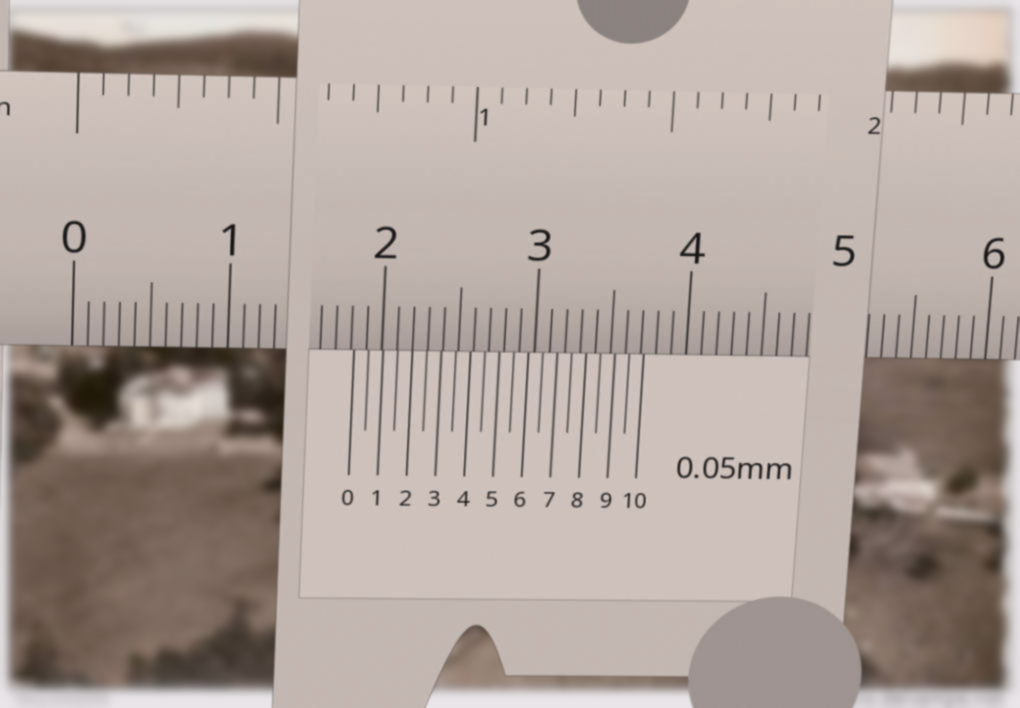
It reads 18.2; mm
